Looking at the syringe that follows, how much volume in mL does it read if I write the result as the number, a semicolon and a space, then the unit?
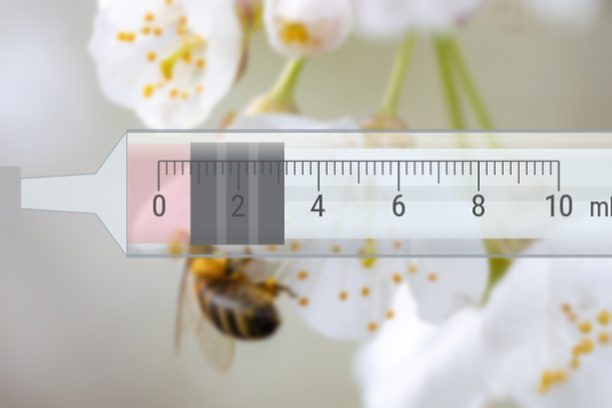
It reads 0.8; mL
